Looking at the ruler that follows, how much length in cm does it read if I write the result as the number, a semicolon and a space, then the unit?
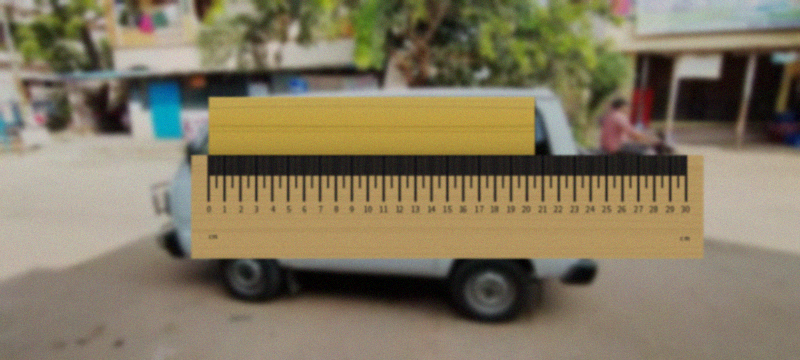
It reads 20.5; cm
